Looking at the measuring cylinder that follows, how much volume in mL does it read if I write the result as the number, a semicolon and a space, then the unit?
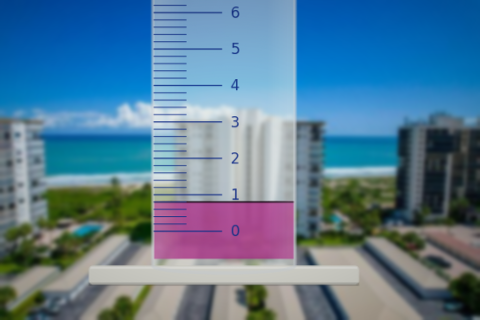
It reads 0.8; mL
